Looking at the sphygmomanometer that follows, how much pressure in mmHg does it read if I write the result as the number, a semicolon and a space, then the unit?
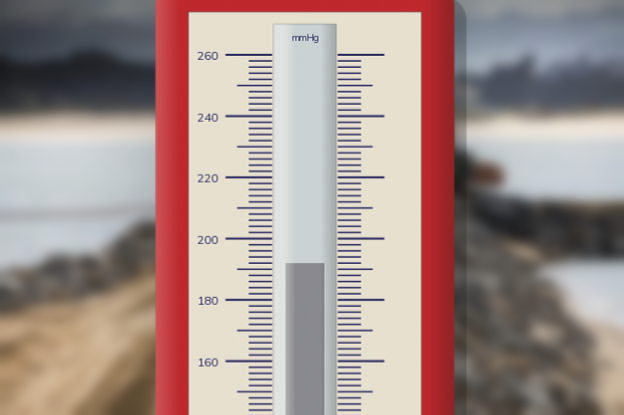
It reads 192; mmHg
